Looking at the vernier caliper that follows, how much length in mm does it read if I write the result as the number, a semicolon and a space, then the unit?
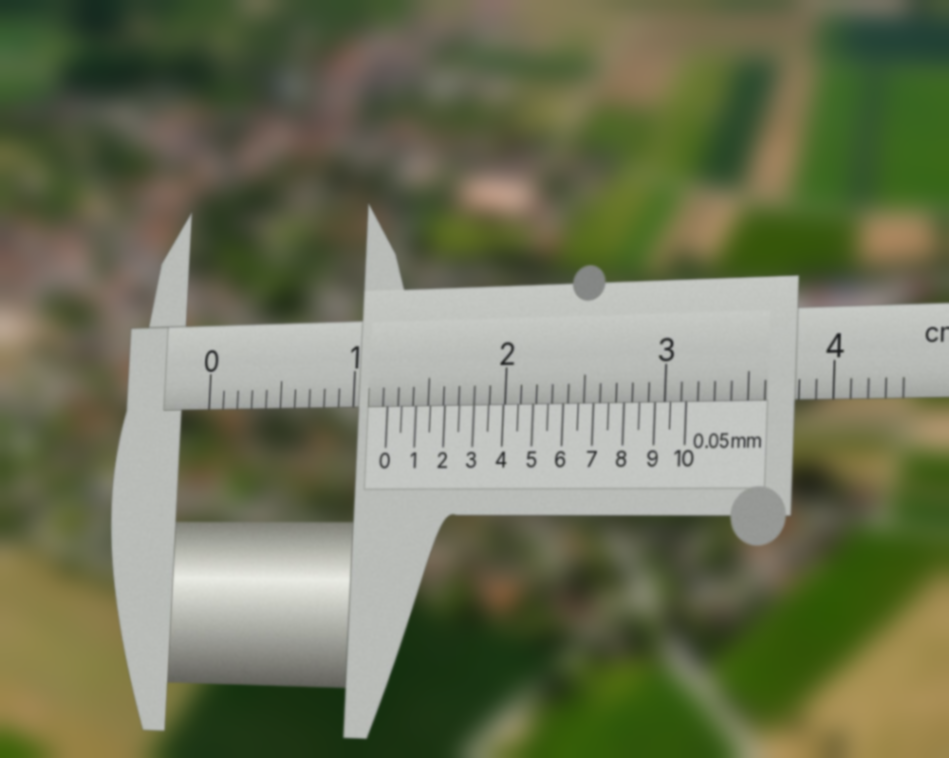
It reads 12.3; mm
